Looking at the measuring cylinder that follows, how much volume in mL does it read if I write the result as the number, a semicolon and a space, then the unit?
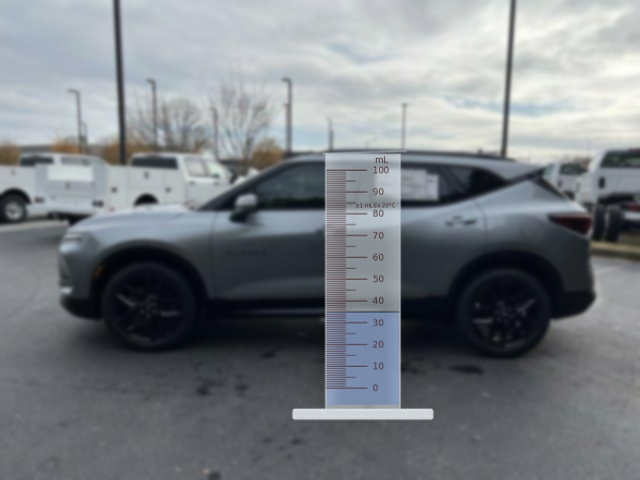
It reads 35; mL
